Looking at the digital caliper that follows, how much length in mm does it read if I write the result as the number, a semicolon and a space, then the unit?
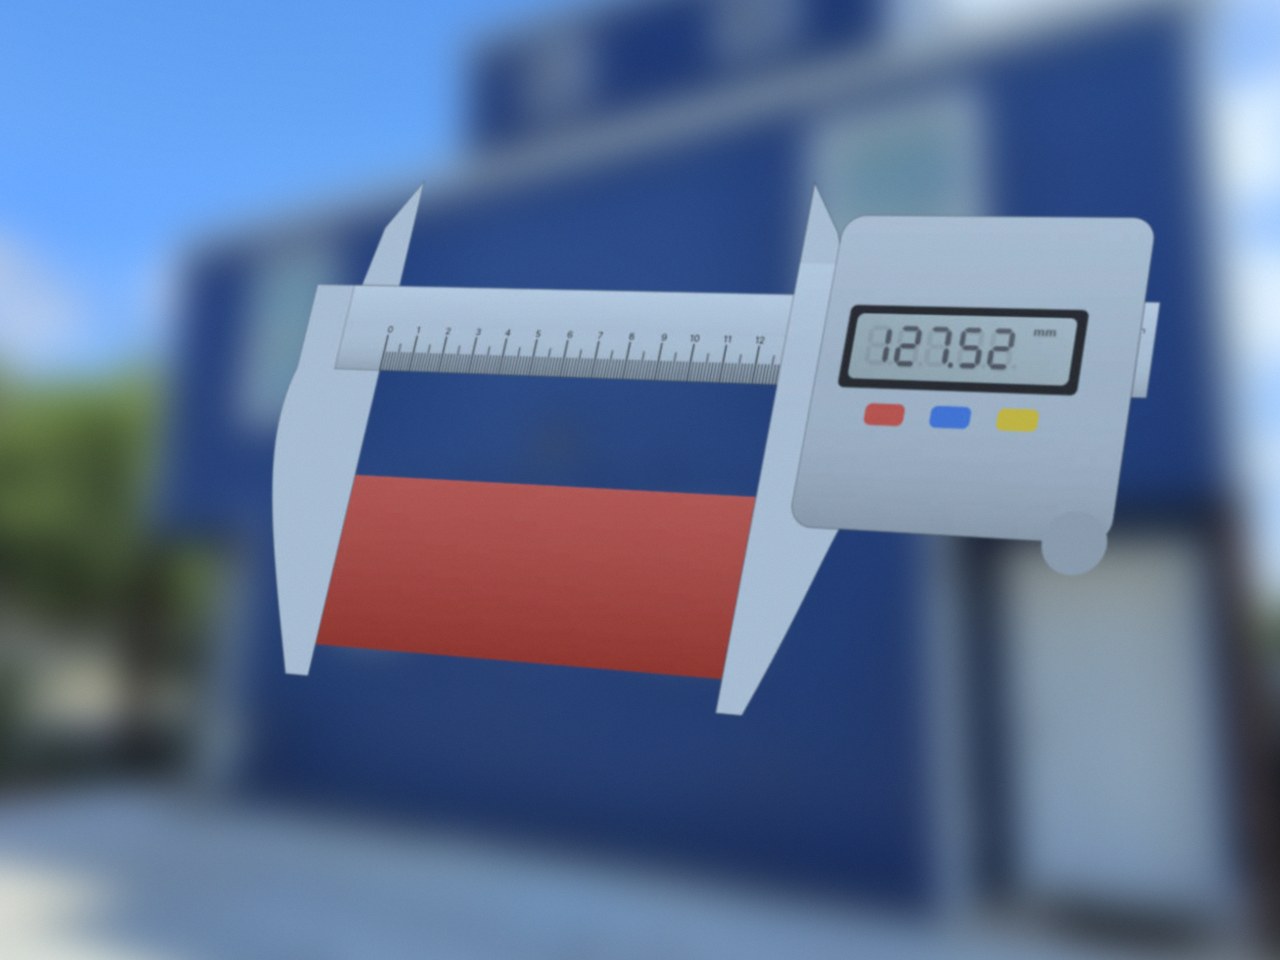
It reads 127.52; mm
